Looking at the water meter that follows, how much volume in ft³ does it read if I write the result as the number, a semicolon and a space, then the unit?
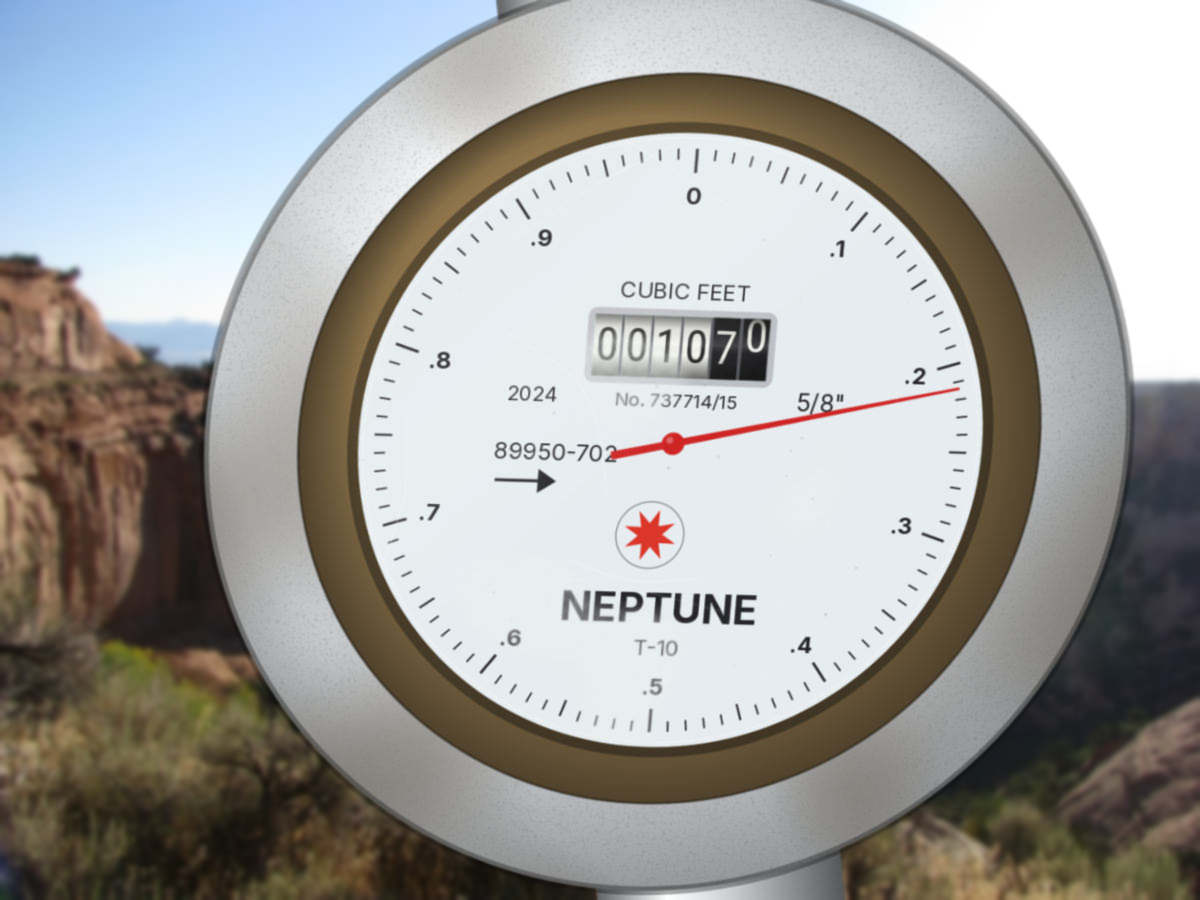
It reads 1070.21; ft³
